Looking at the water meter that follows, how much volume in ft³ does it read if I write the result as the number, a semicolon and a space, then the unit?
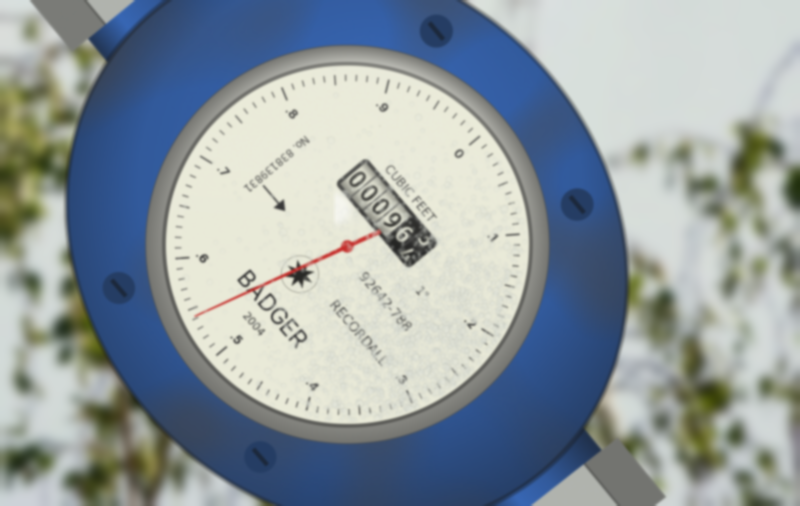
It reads 963.54; ft³
